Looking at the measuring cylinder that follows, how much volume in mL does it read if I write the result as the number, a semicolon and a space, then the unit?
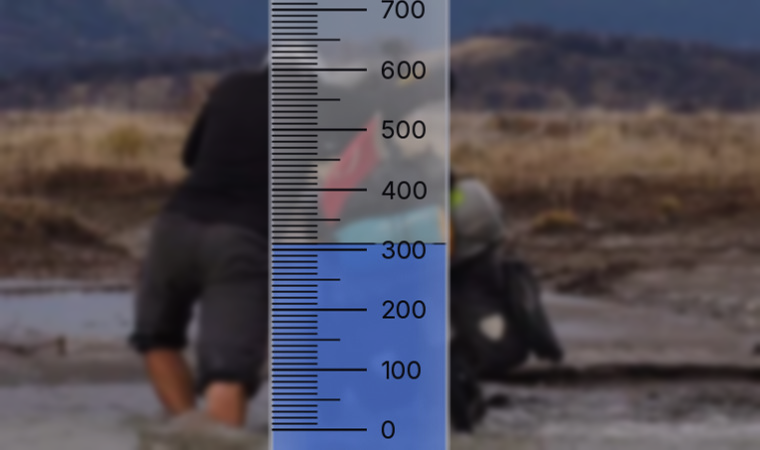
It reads 310; mL
